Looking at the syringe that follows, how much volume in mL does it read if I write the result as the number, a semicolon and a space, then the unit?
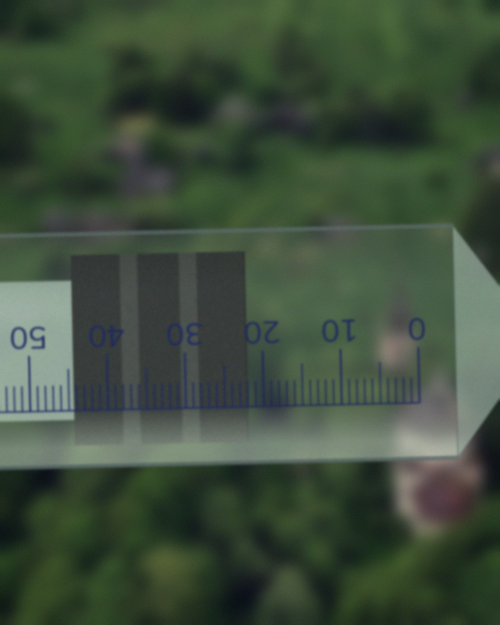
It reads 22; mL
